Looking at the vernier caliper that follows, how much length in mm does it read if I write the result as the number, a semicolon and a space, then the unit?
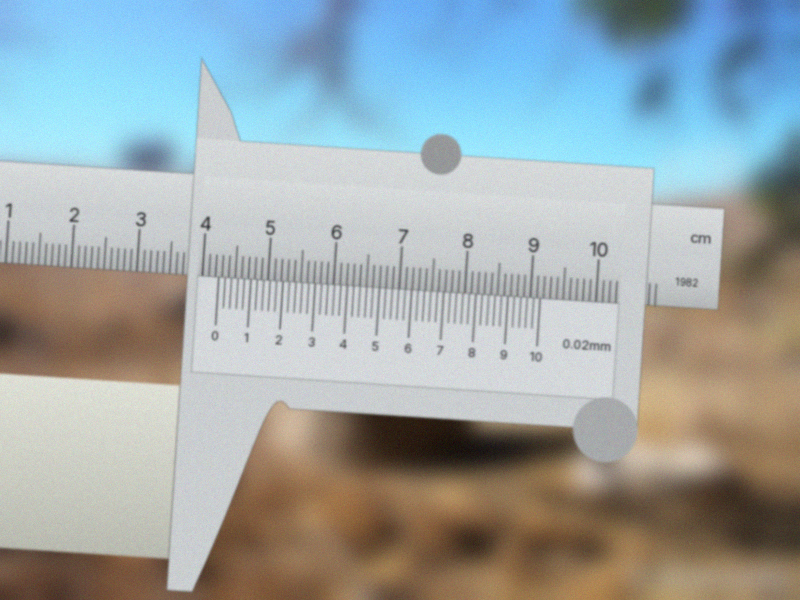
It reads 42.5; mm
